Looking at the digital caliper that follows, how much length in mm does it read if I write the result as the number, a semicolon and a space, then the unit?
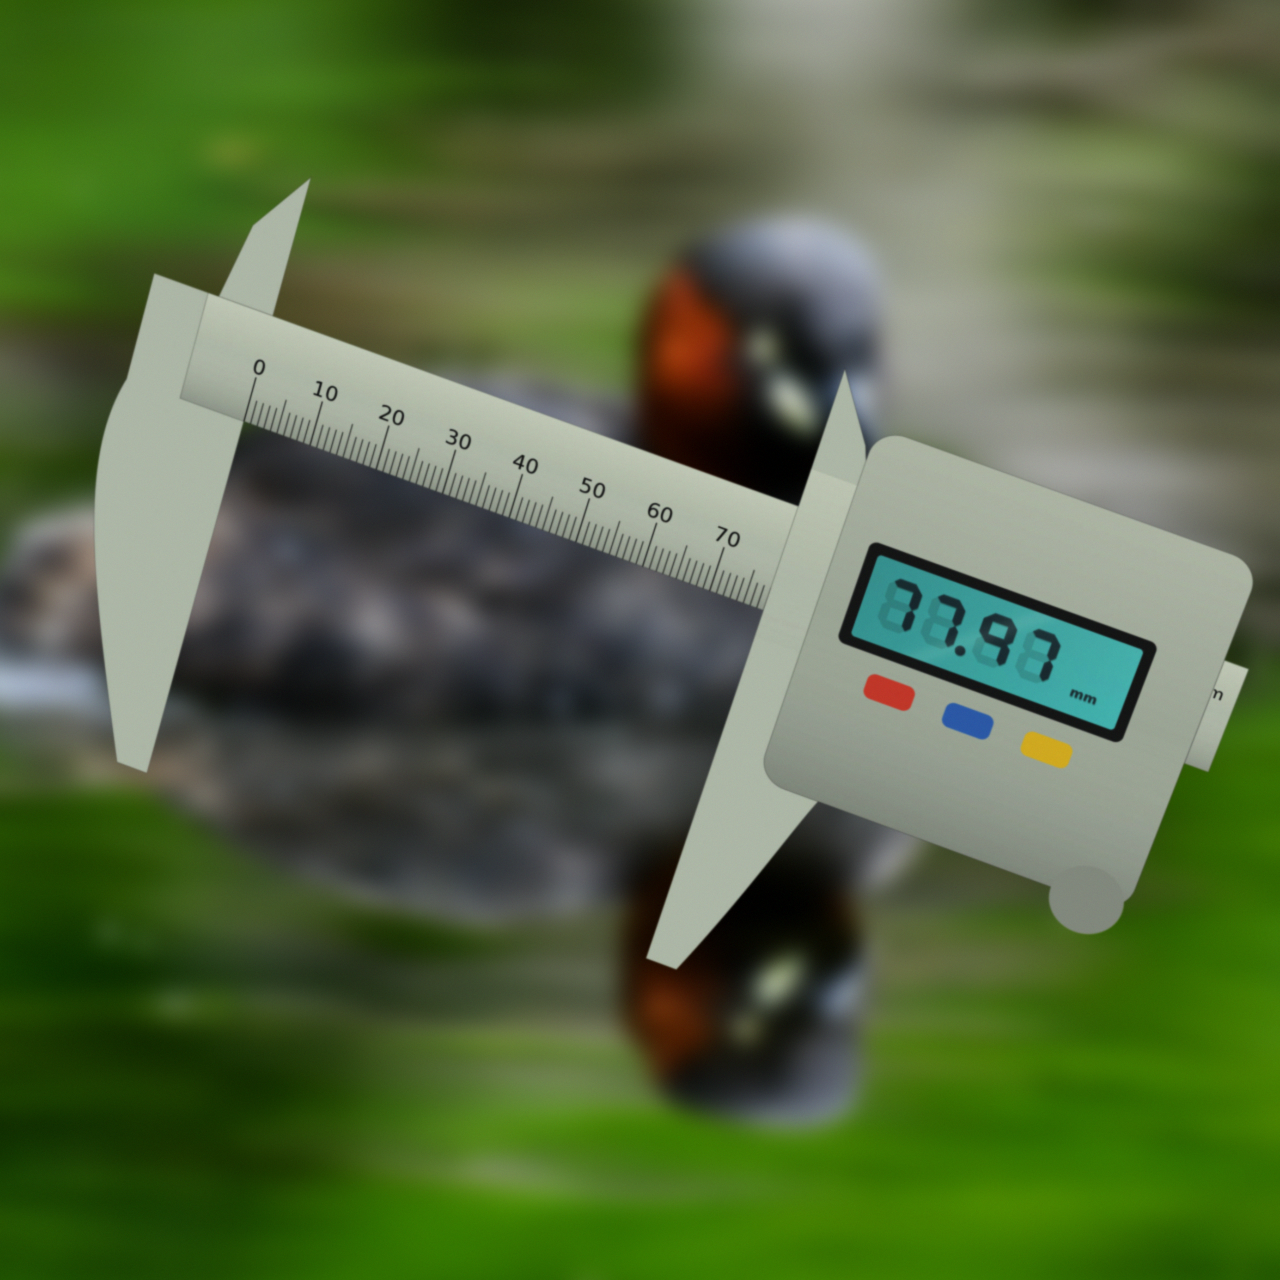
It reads 77.97; mm
